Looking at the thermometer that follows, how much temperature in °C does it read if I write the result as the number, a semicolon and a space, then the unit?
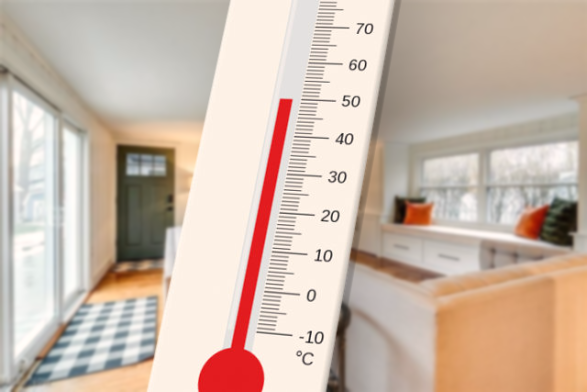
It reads 50; °C
